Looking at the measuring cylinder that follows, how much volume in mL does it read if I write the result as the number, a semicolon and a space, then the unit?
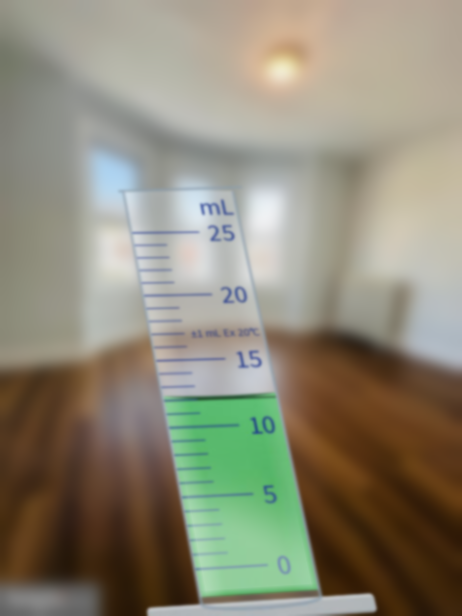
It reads 12; mL
